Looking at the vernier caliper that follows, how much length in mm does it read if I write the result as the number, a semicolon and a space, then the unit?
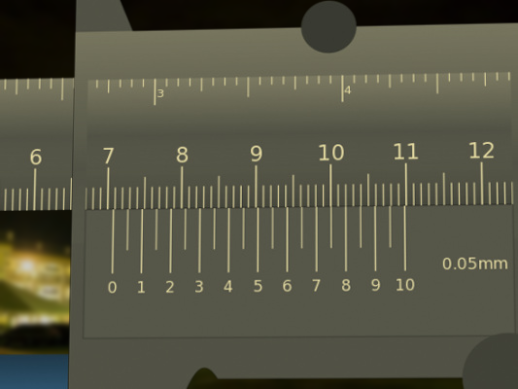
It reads 70.8; mm
